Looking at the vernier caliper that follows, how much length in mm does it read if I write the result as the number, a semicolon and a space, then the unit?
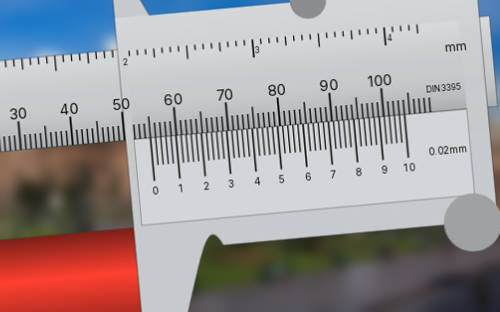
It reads 55.0; mm
